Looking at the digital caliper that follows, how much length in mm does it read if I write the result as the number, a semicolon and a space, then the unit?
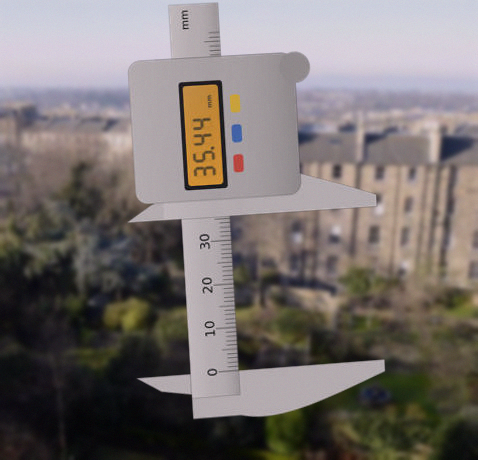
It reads 35.44; mm
